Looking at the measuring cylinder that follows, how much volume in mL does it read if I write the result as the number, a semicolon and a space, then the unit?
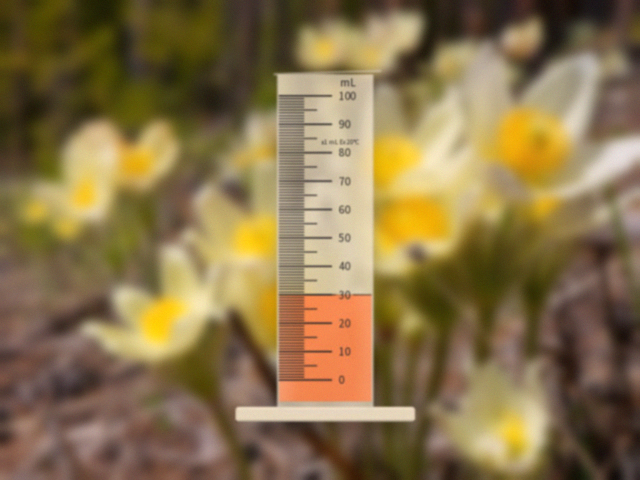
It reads 30; mL
